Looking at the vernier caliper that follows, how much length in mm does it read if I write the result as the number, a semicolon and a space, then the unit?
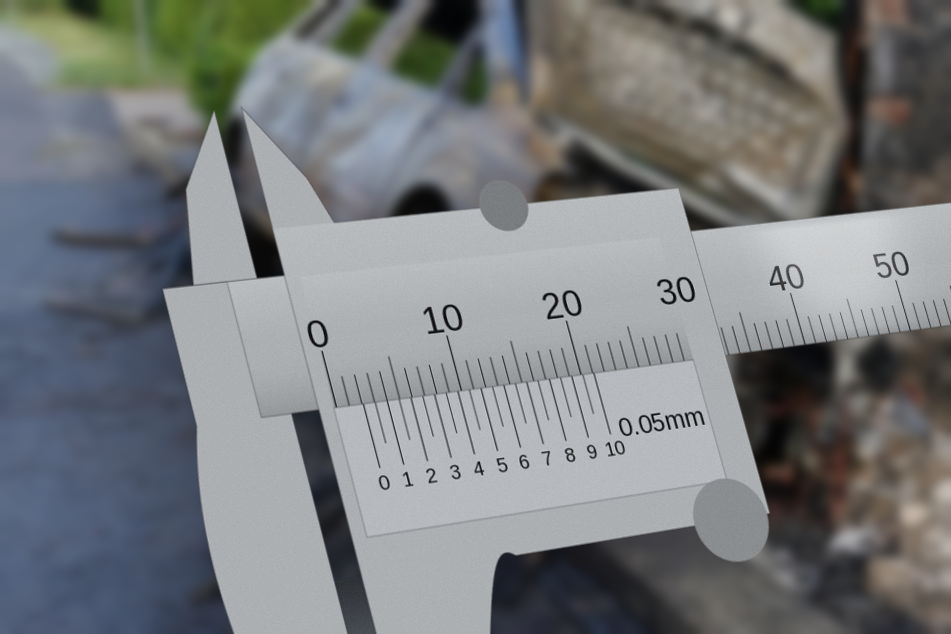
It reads 2.1; mm
